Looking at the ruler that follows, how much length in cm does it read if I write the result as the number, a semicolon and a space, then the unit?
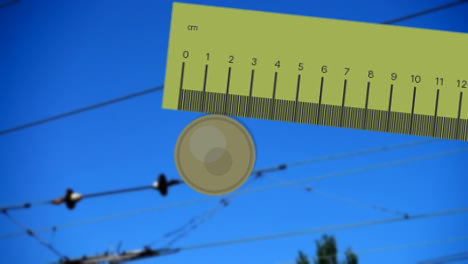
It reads 3.5; cm
